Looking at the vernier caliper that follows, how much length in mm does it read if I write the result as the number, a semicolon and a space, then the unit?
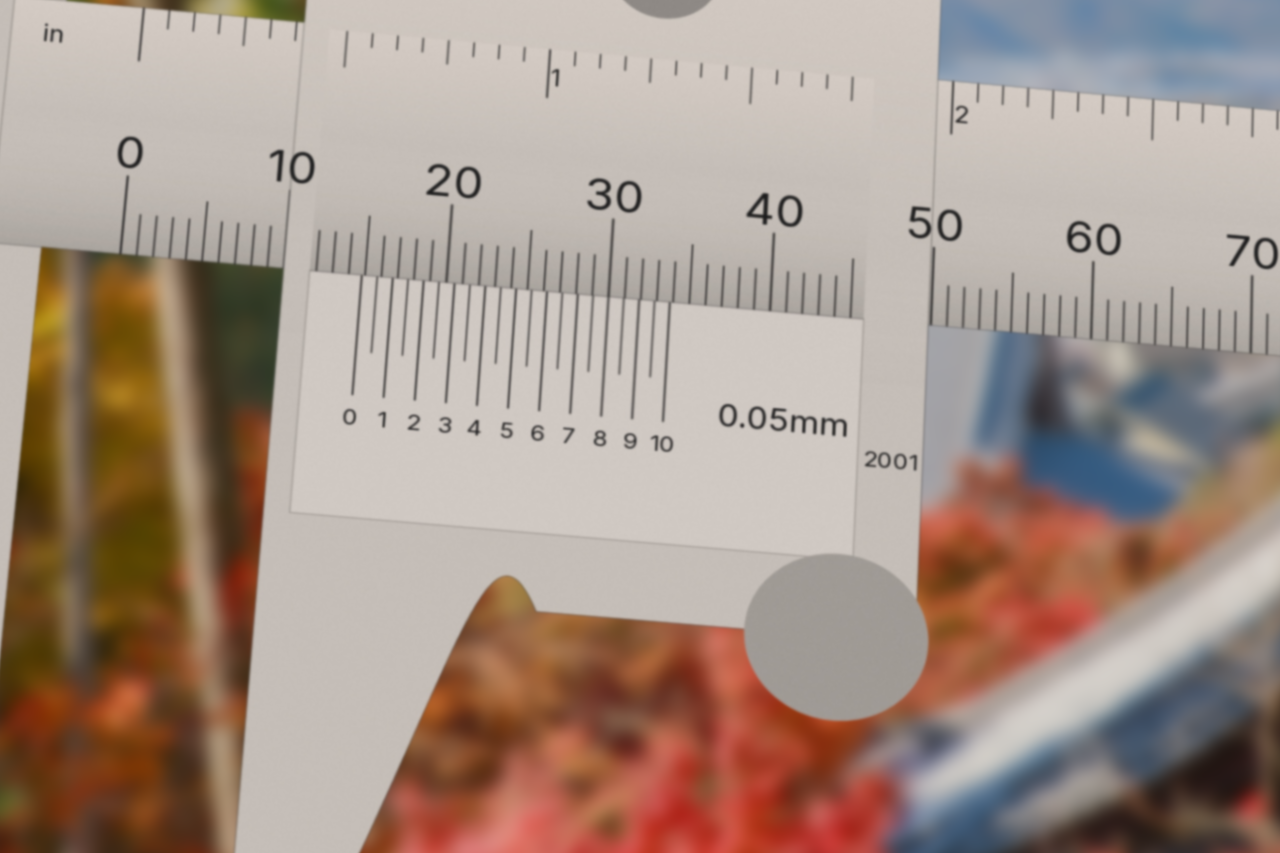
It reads 14.8; mm
